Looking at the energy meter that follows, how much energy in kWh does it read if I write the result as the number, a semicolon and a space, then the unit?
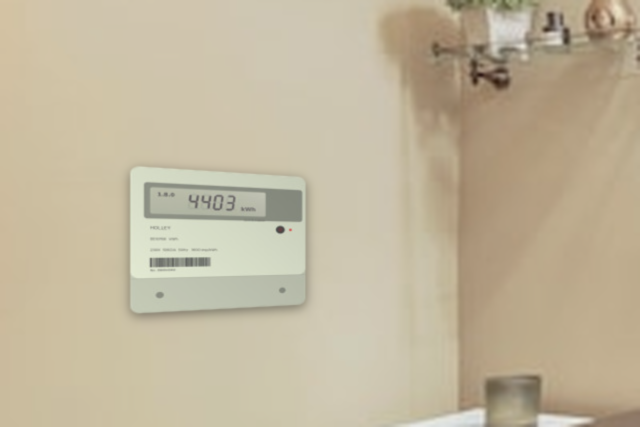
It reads 4403; kWh
